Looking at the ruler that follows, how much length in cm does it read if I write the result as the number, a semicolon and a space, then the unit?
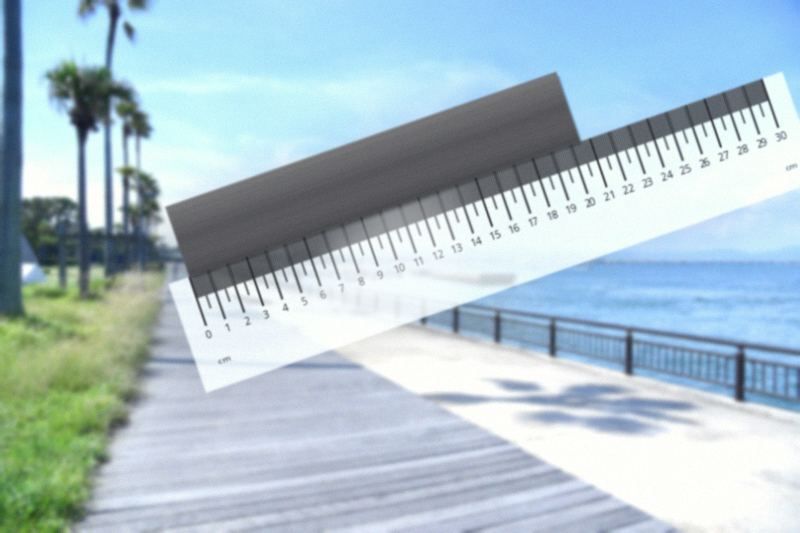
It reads 20.5; cm
